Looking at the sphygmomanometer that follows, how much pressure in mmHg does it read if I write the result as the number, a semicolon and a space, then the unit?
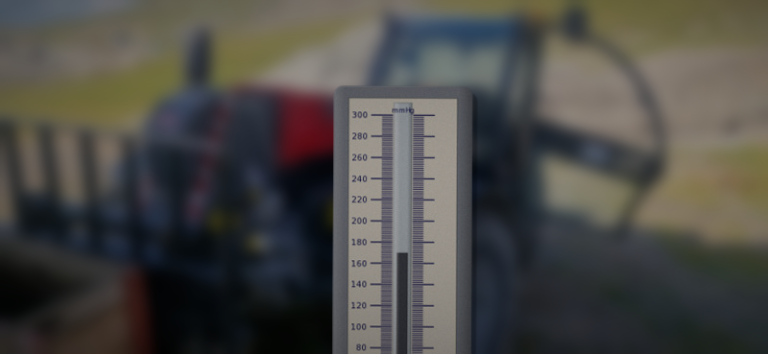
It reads 170; mmHg
